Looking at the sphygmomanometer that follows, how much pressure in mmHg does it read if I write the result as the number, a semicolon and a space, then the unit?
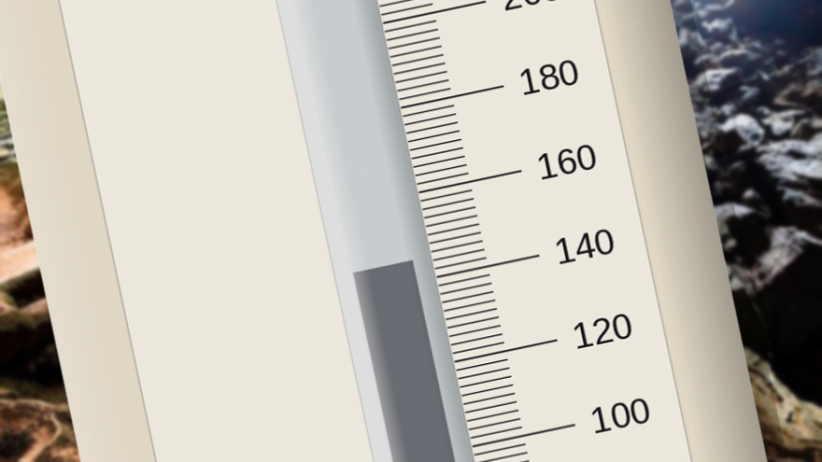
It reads 145; mmHg
